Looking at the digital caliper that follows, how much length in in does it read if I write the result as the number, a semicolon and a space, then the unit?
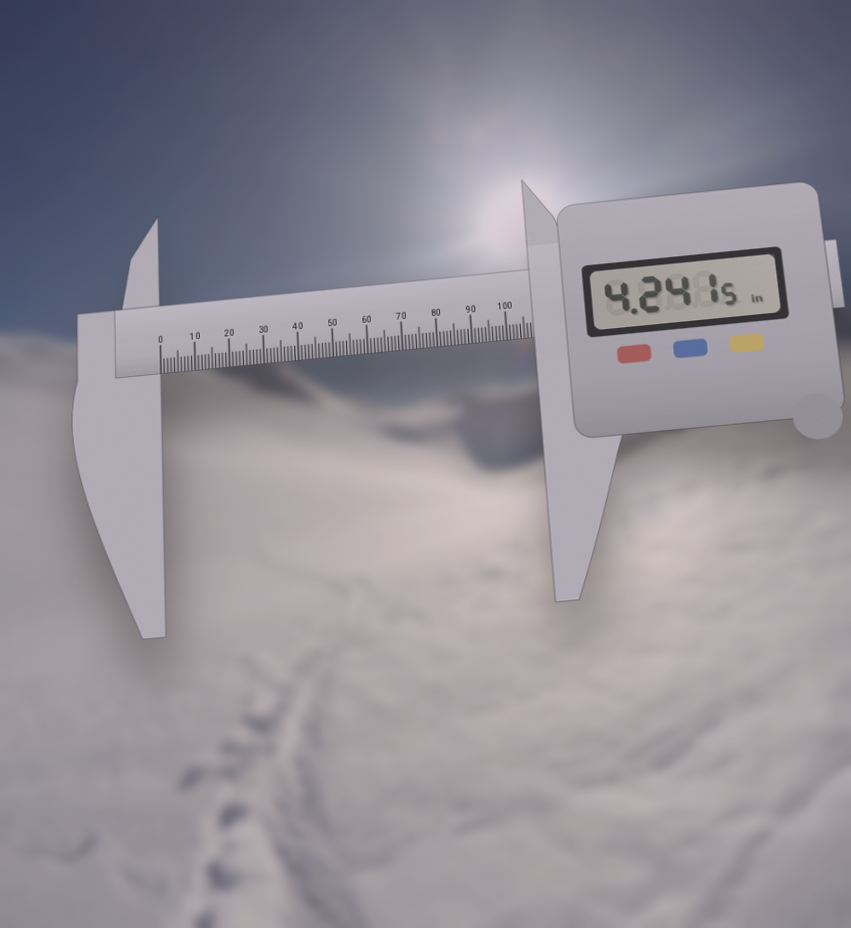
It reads 4.2415; in
